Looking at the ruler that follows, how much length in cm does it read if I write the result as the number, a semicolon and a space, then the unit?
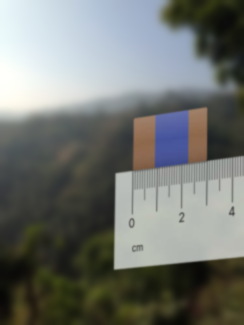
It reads 3; cm
